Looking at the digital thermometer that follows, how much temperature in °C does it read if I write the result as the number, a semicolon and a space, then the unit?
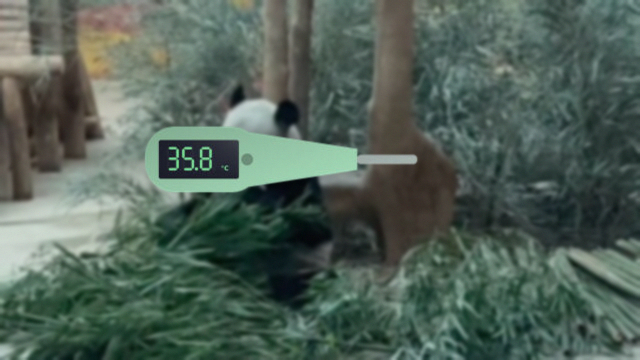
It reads 35.8; °C
